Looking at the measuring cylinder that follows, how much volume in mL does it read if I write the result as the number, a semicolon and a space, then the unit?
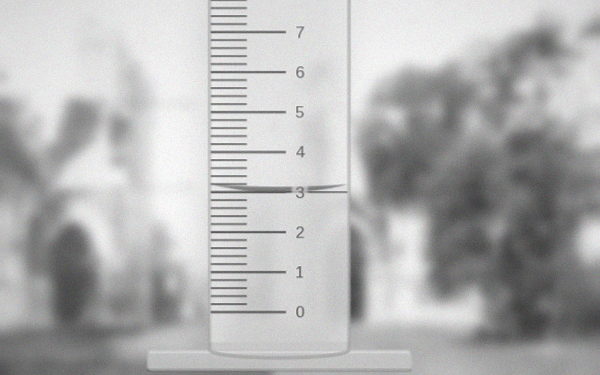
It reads 3; mL
